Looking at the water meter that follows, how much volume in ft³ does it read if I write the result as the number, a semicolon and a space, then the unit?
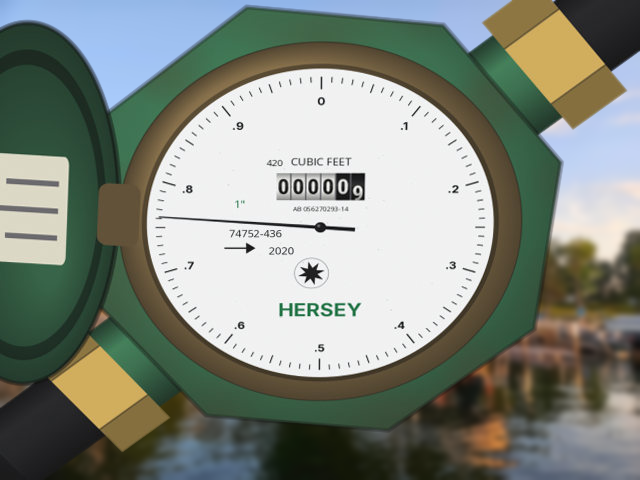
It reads 8.76; ft³
